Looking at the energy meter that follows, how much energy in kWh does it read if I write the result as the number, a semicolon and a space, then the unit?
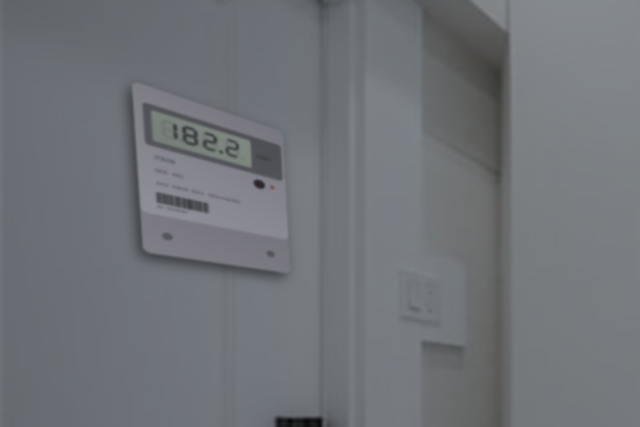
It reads 182.2; kWh
